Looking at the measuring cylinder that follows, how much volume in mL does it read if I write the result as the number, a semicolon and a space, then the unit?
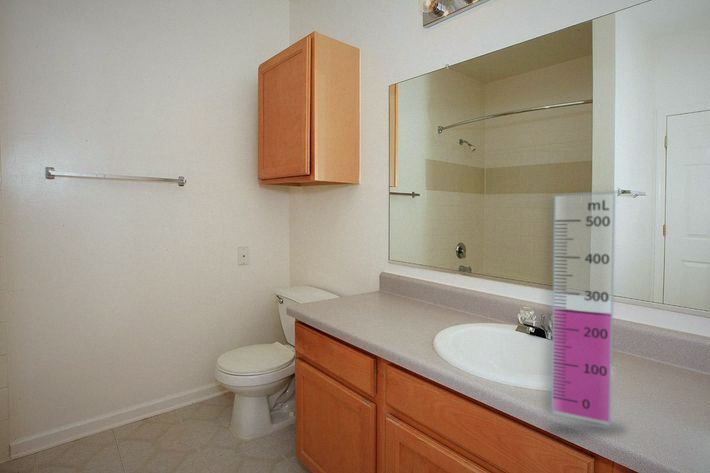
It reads 250; mL
